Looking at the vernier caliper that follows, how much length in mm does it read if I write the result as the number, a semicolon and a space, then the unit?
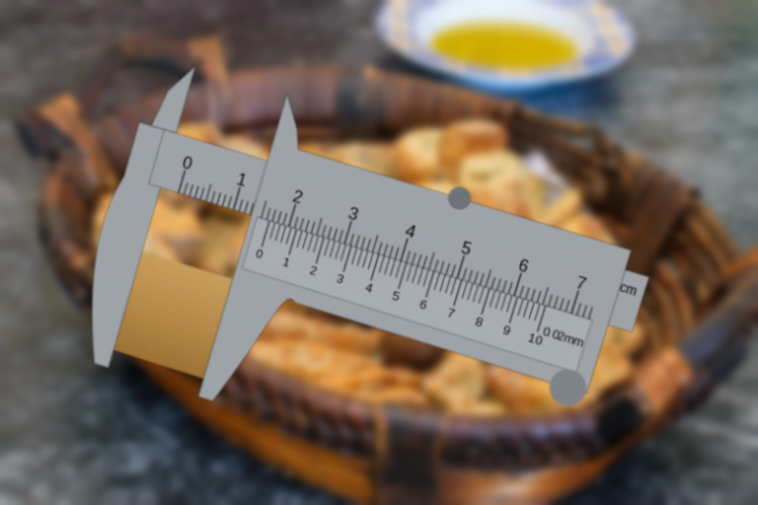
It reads 16.5; mm
